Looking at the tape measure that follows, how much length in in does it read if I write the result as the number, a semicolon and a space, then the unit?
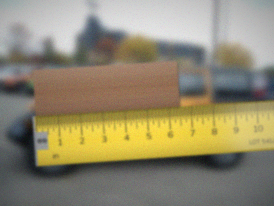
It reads 6.5; in
